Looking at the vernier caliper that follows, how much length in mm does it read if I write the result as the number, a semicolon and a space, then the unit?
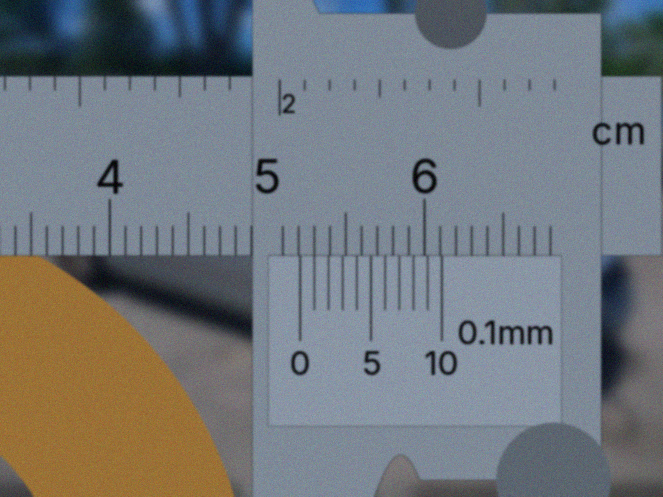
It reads 52.1; mm
